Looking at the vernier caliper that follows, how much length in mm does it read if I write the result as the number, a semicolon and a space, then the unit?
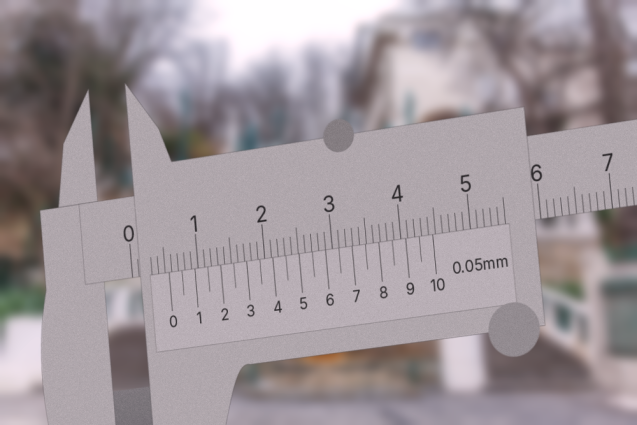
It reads 5.6; mm
